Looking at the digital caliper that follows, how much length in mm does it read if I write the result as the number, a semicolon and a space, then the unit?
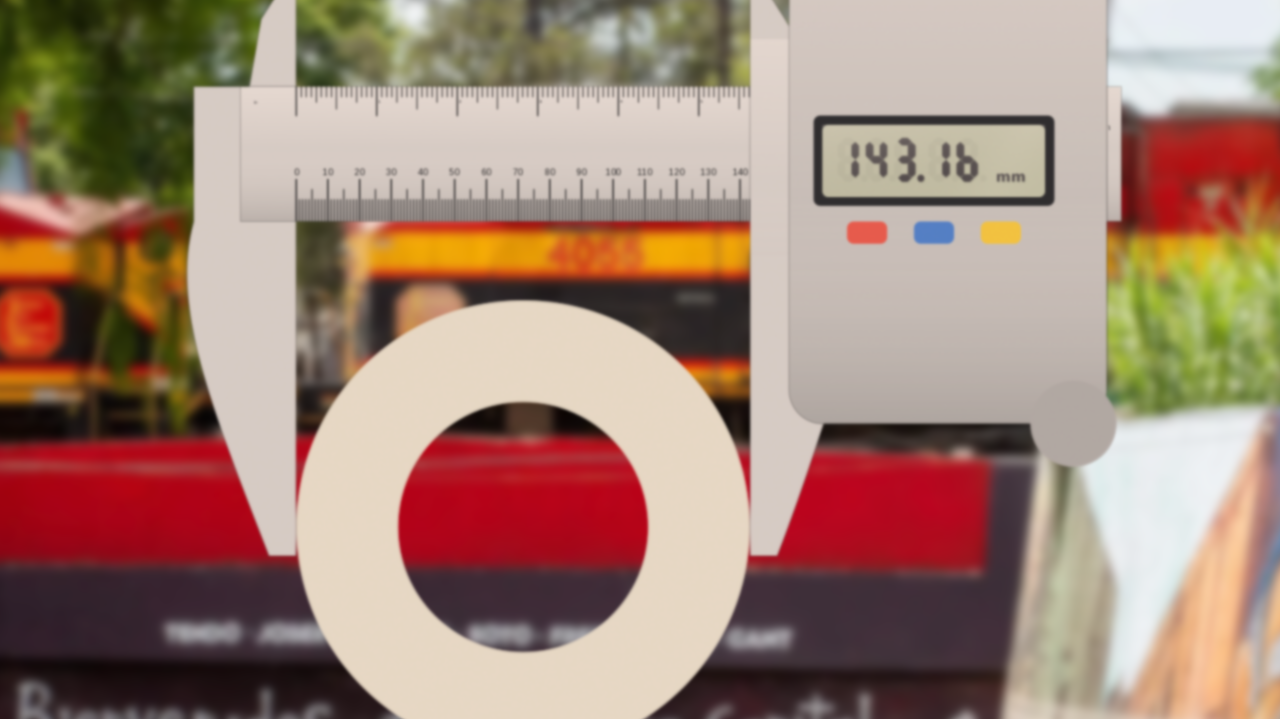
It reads 143.16; mm
